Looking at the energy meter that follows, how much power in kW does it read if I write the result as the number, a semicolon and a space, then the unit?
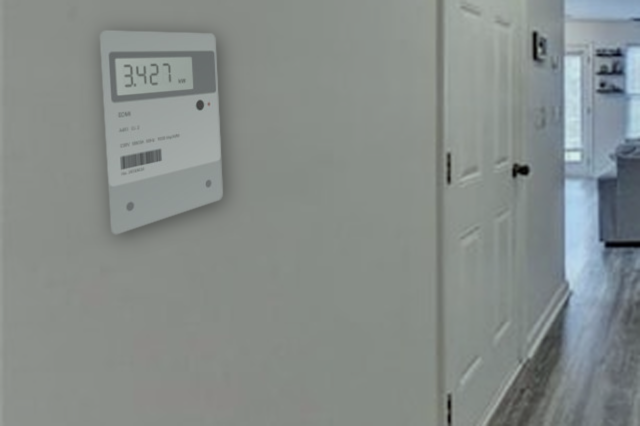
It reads 3.427; kW
